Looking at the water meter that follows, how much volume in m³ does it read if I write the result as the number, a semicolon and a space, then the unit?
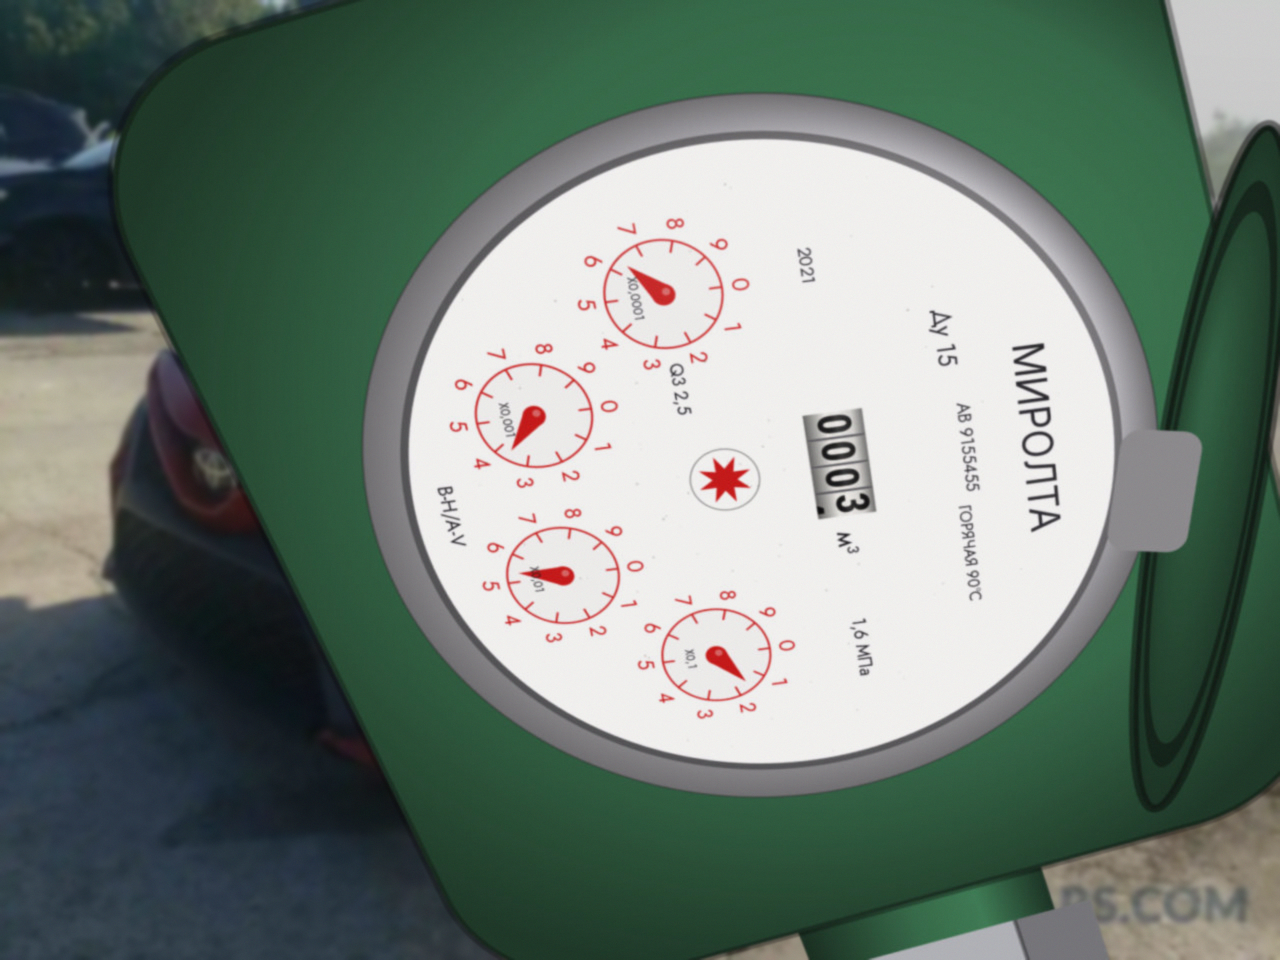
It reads 3.1536; m³
